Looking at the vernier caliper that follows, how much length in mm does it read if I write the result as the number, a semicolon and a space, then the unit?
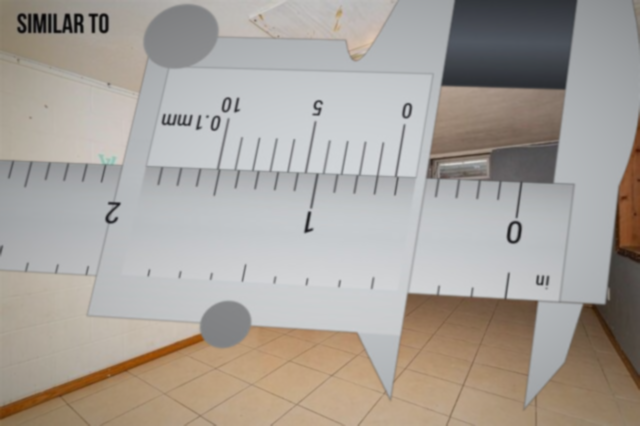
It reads 6.1; mm
